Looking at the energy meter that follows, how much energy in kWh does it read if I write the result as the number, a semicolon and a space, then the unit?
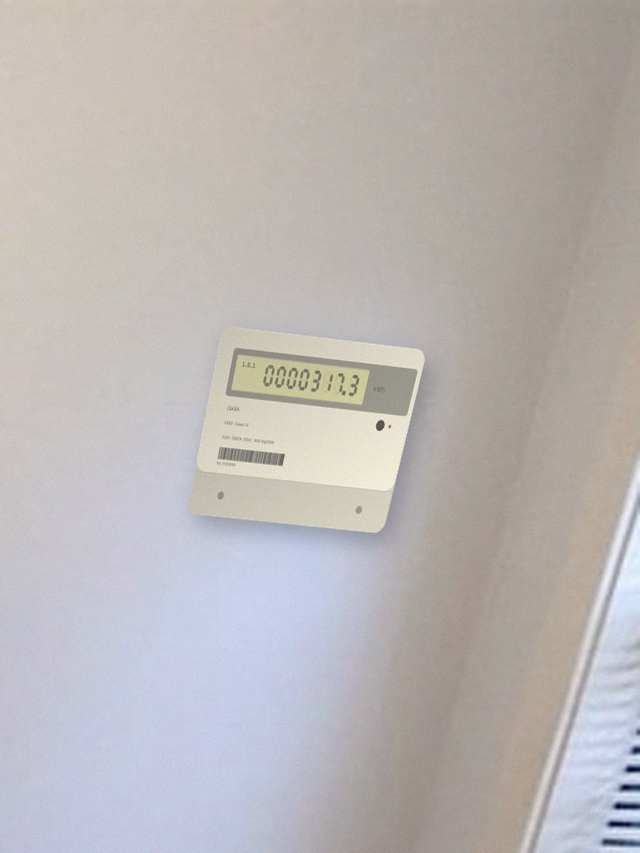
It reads 317.3; kWh
